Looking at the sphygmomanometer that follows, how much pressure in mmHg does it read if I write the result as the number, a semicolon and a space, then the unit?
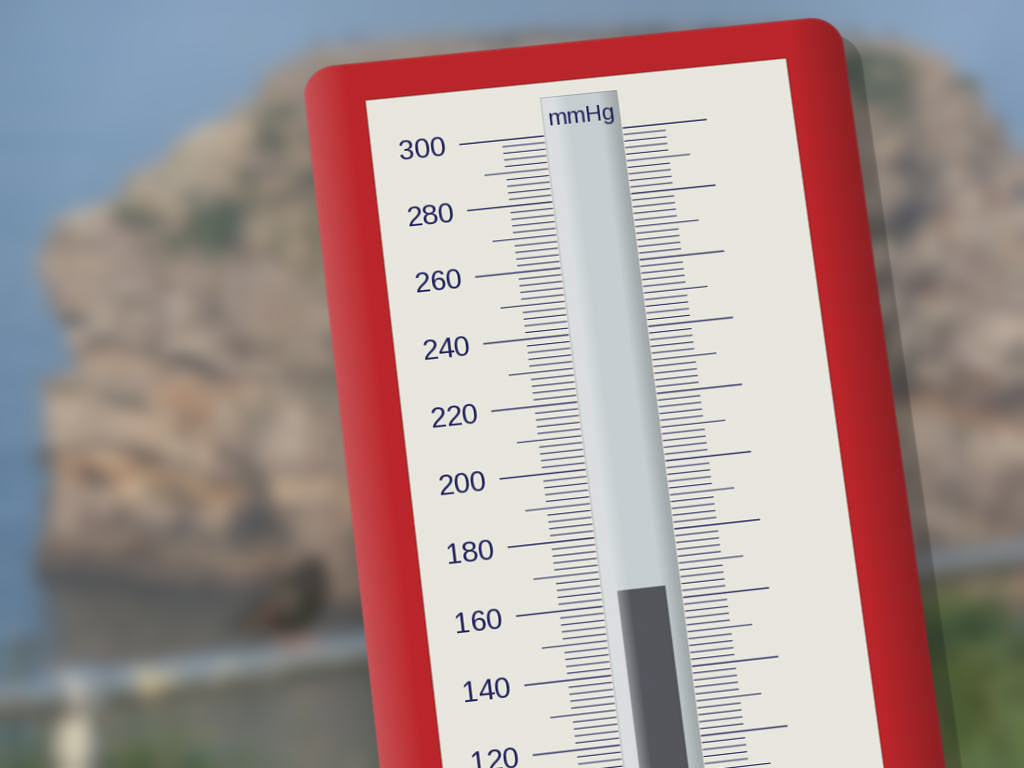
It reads 164; mmHg
